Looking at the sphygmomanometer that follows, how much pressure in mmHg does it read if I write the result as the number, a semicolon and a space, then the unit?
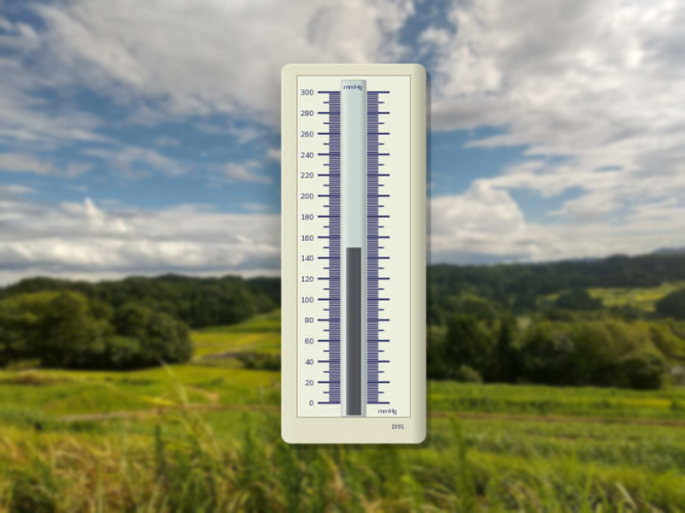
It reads 150; mmHg
